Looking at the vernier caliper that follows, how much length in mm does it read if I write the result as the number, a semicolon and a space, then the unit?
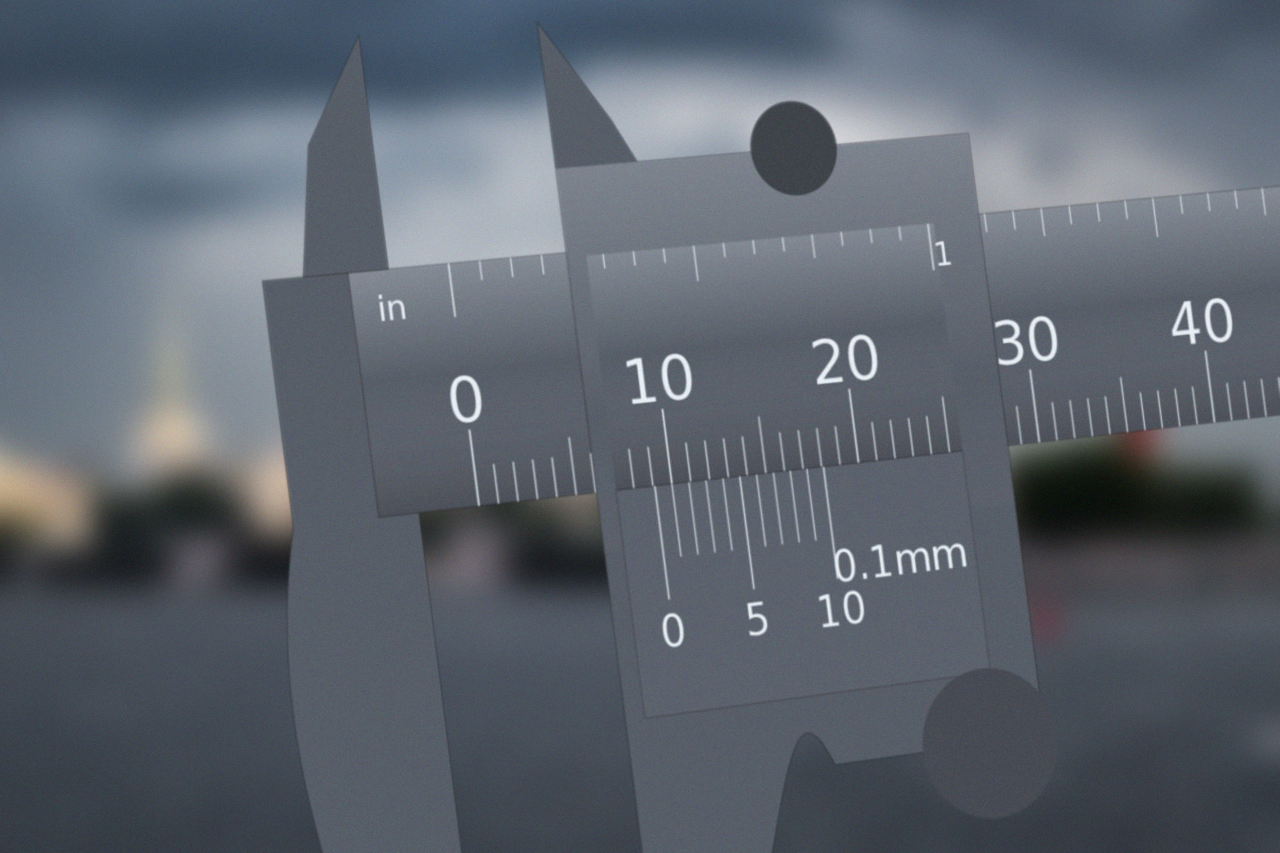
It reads 9.1; mm
